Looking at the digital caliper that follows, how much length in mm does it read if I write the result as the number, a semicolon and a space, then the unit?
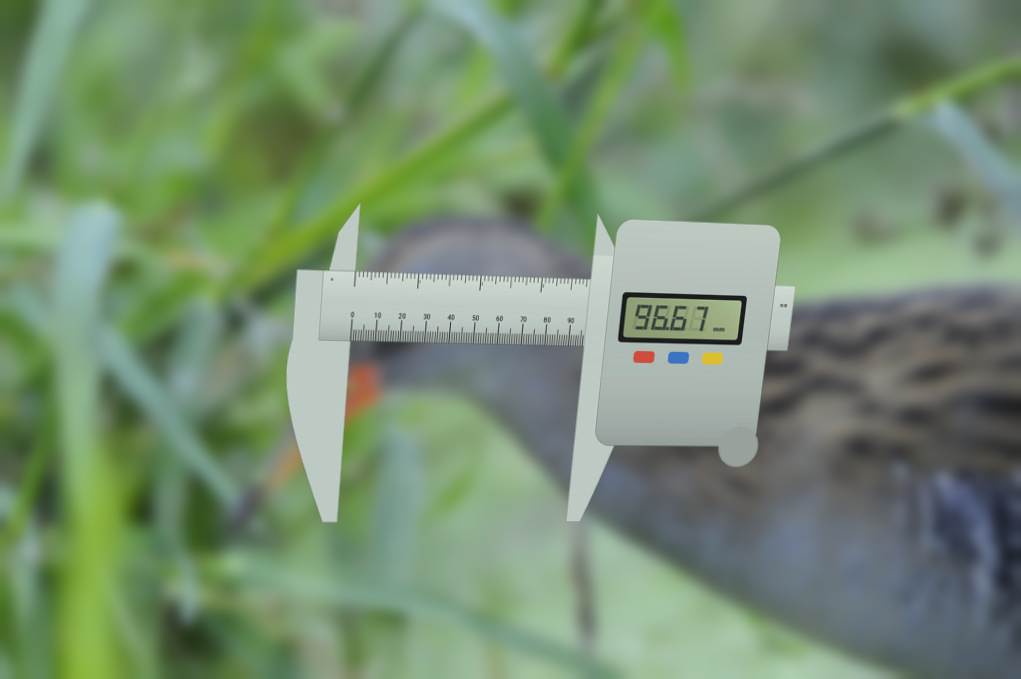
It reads 96.67; mm
